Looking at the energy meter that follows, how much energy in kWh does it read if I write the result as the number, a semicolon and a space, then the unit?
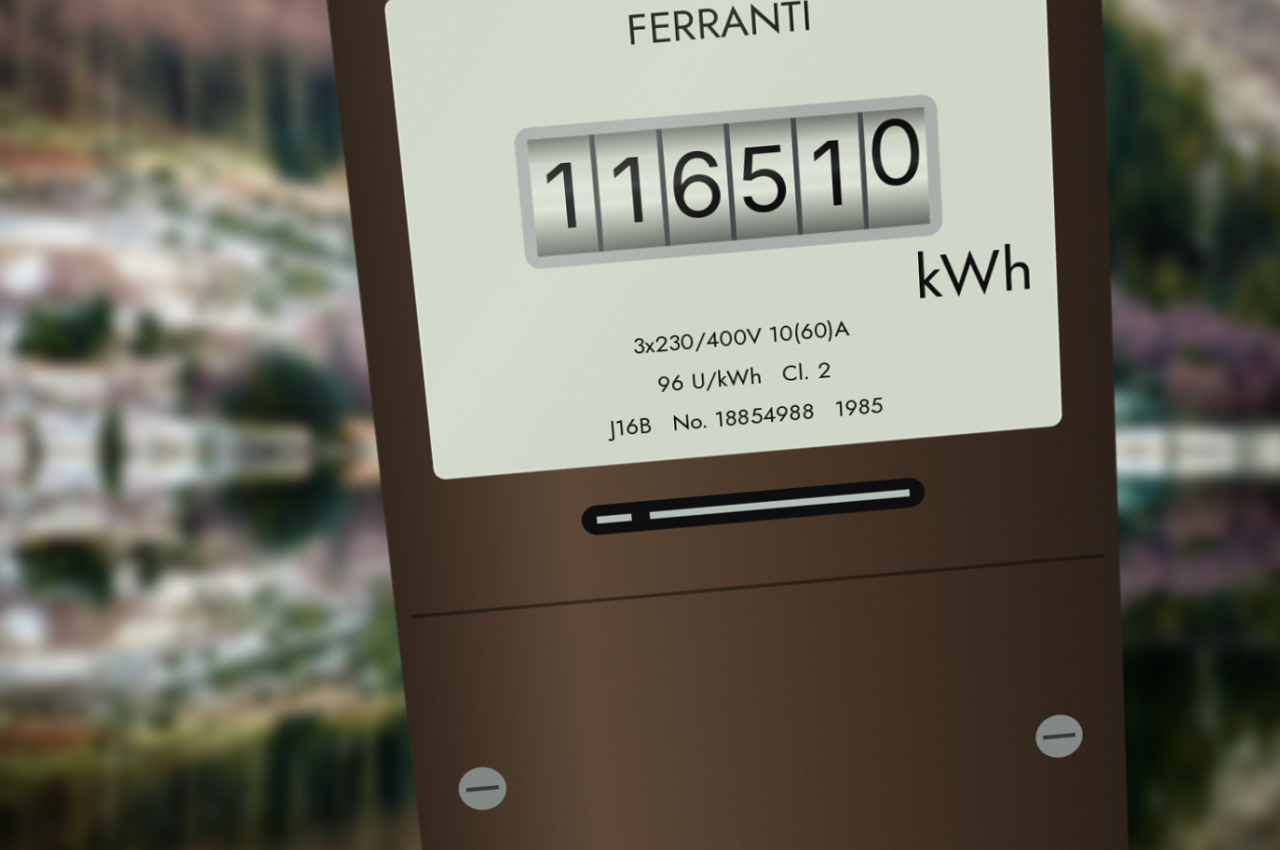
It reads 116510; kWh
